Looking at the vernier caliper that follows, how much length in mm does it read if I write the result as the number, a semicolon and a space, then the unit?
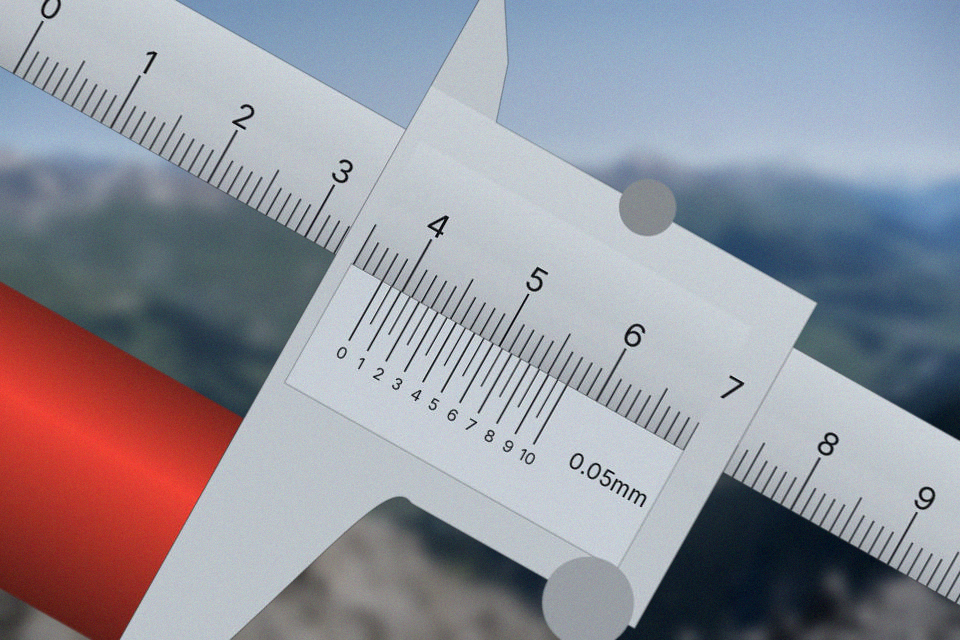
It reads 38.0; mm
